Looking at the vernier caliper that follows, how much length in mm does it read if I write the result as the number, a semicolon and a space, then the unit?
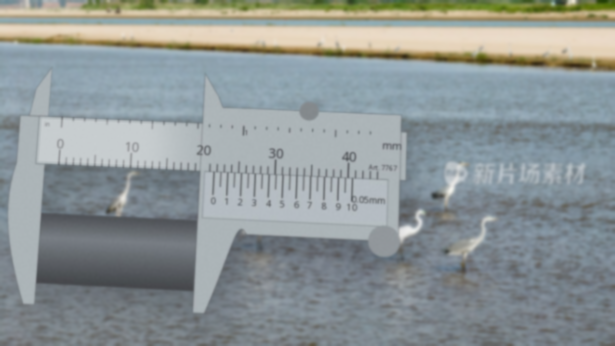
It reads 21.6; mm
